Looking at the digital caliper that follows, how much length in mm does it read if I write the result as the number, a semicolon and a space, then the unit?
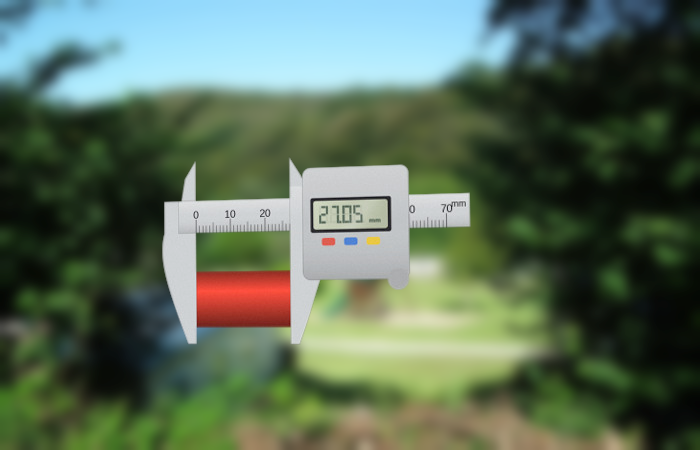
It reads 27.05; mm
